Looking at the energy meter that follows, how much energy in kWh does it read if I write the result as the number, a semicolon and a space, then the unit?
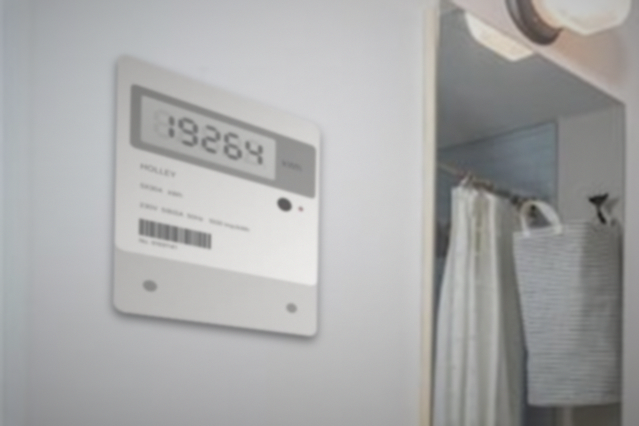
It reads 19264; kWh
